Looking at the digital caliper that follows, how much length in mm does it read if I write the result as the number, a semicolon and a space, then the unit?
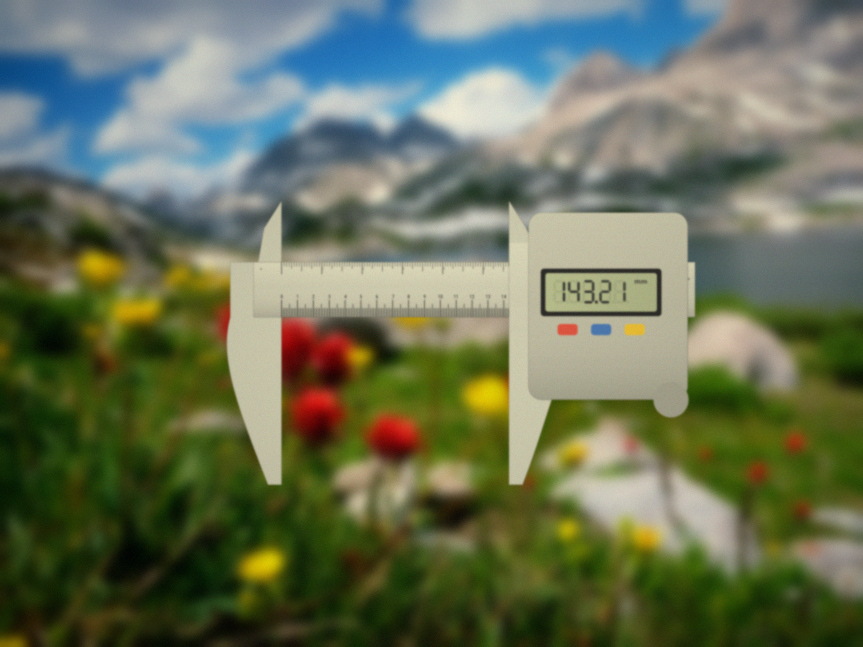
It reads 143.21; mm
